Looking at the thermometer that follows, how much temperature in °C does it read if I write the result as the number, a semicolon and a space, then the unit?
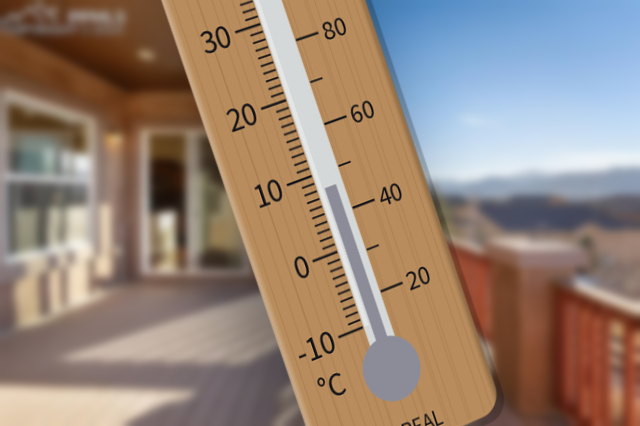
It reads 8; °C
